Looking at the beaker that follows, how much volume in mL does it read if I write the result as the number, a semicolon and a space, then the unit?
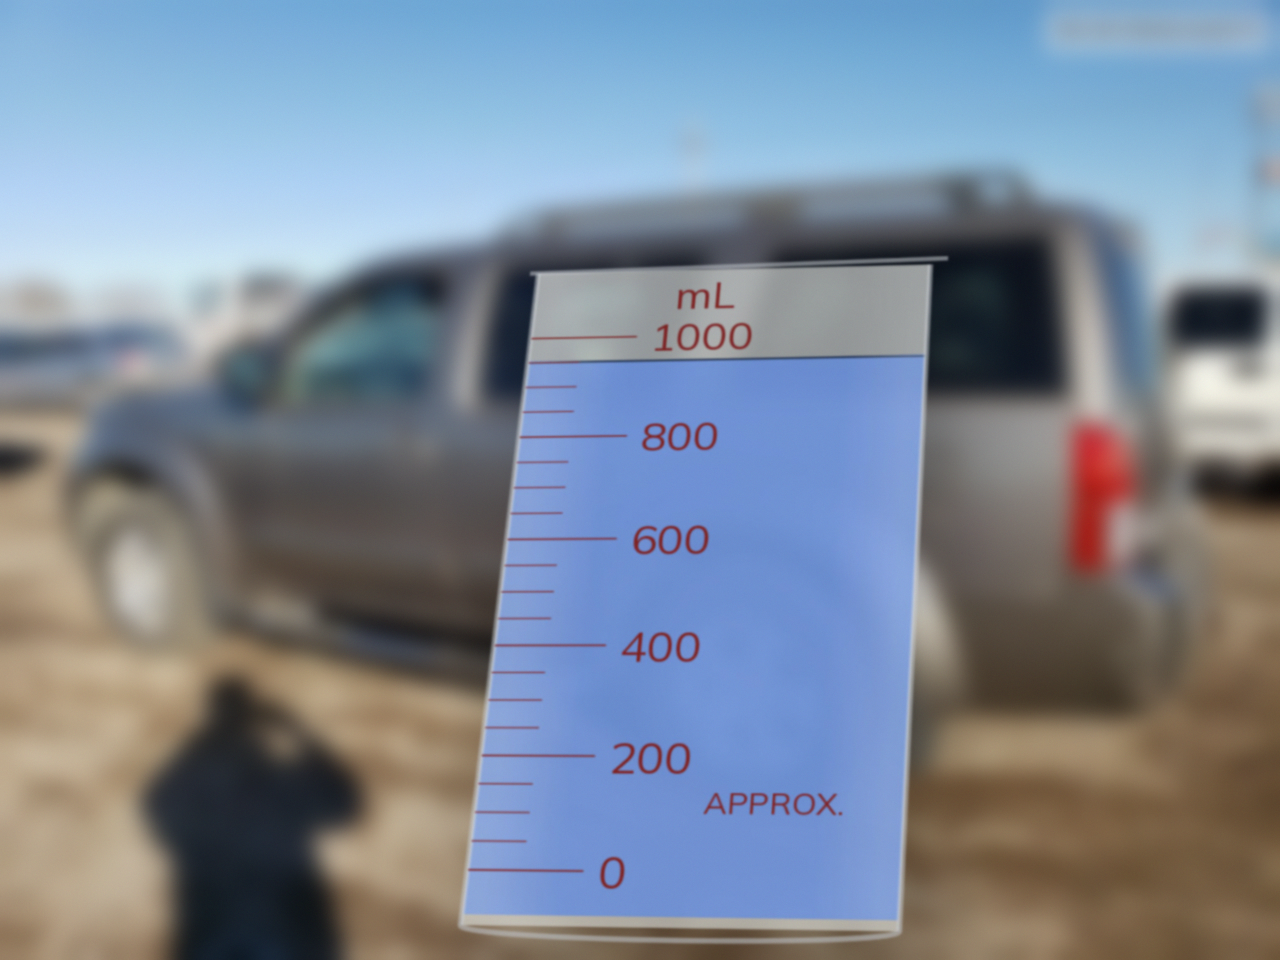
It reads 950; mL
